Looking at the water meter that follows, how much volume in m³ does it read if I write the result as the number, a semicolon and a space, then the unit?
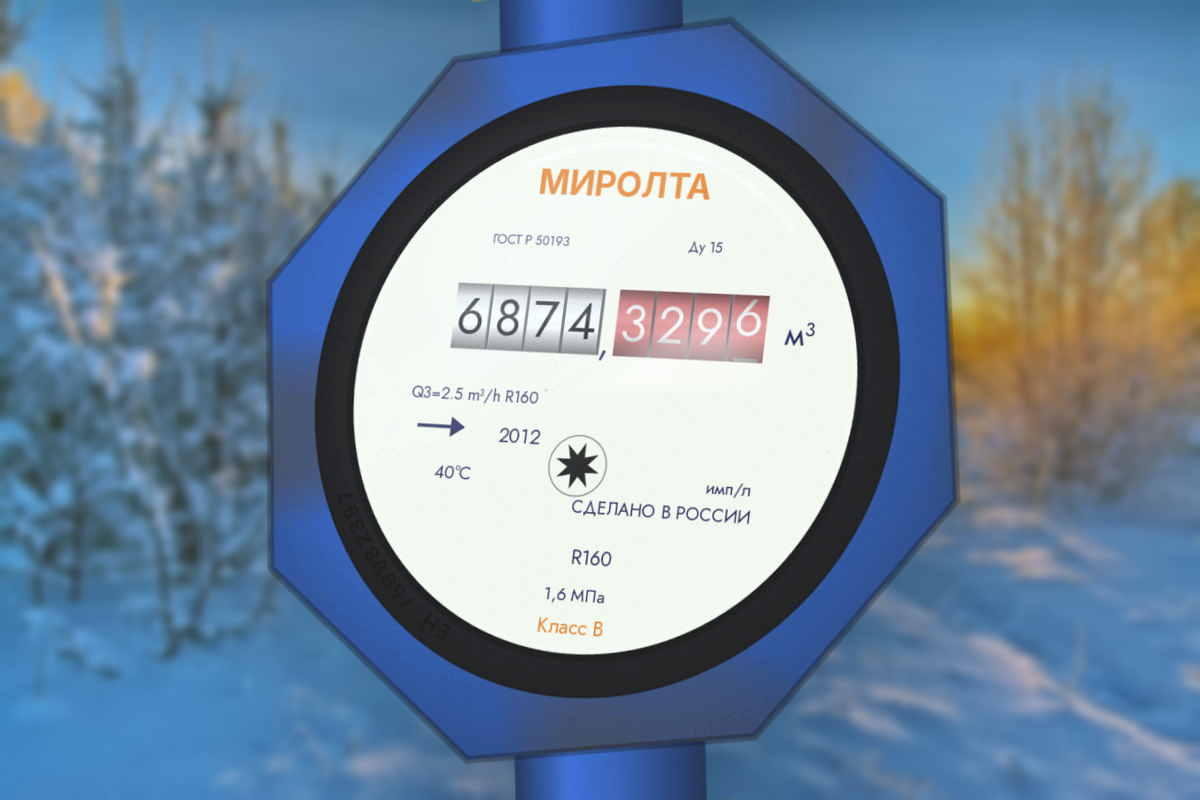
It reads 6874.3296; m³
